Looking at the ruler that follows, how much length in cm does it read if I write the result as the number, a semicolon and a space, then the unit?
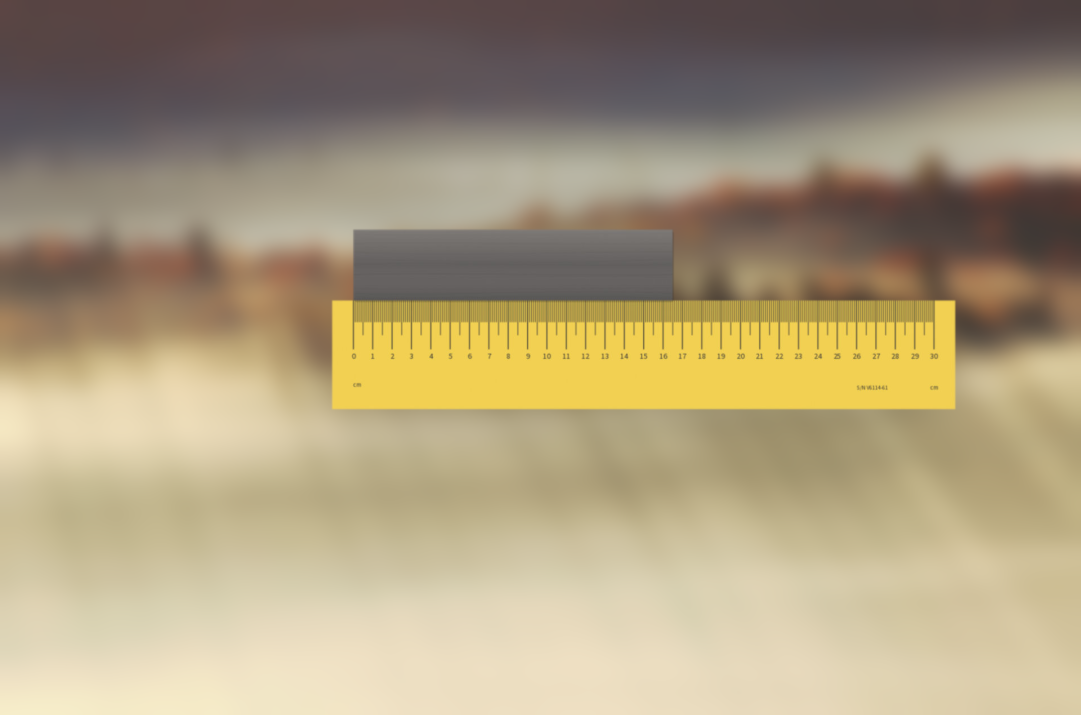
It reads 16.5; cm
